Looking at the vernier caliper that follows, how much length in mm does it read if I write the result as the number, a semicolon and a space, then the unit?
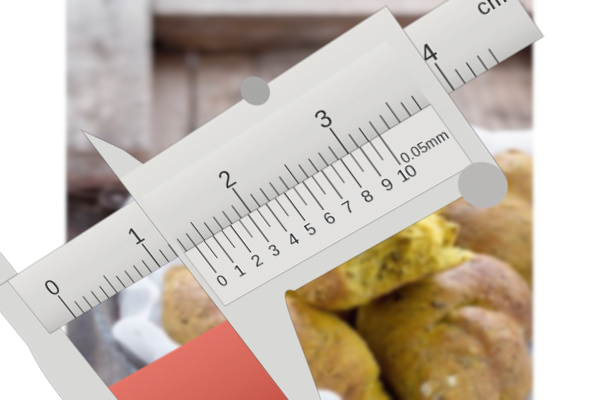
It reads 14.0; mm
